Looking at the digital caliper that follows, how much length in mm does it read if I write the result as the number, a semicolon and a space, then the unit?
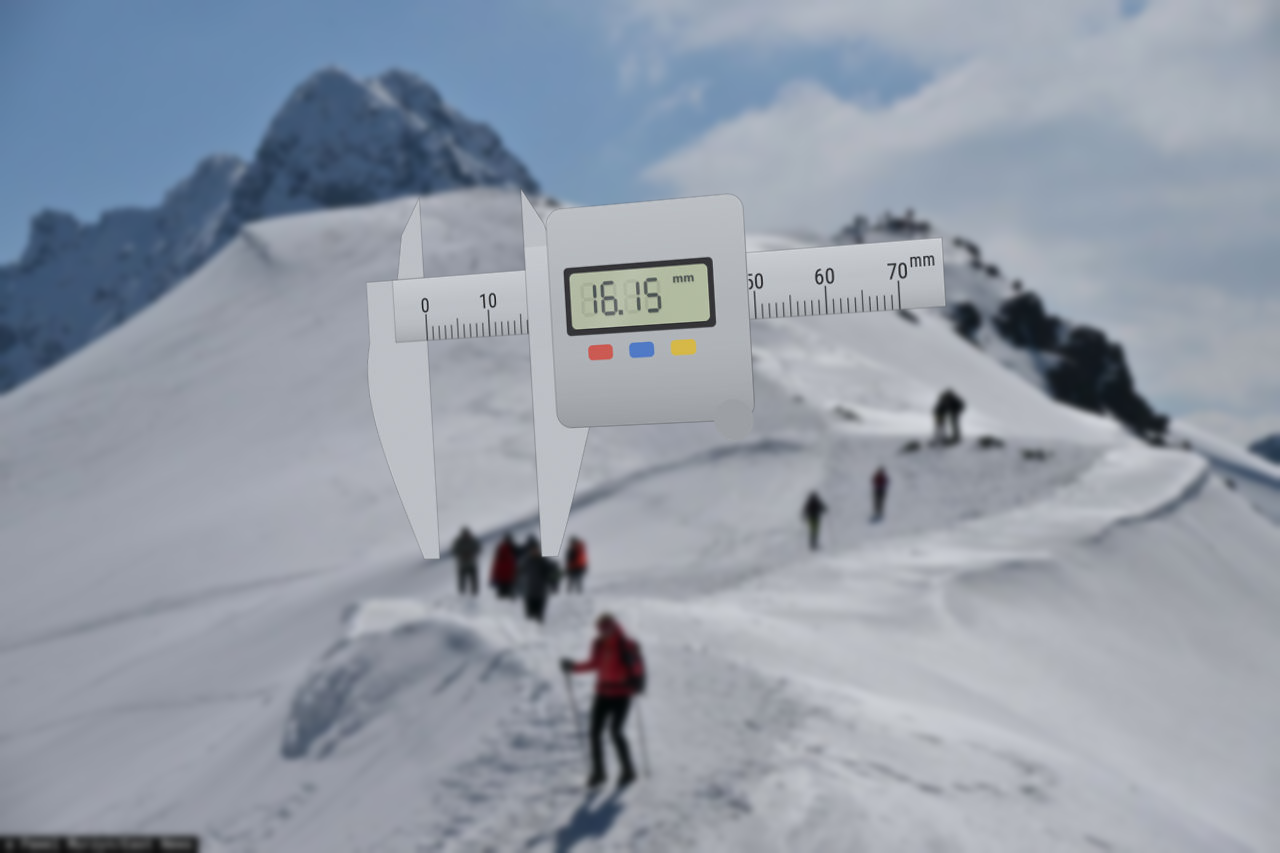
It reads 16.15; mm
